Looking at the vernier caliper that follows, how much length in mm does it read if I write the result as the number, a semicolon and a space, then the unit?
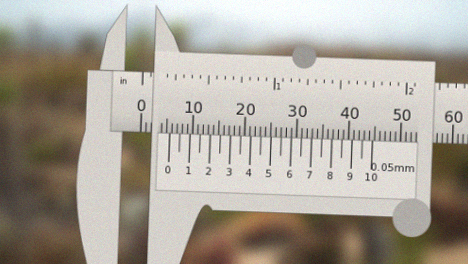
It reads 5.6; mm
